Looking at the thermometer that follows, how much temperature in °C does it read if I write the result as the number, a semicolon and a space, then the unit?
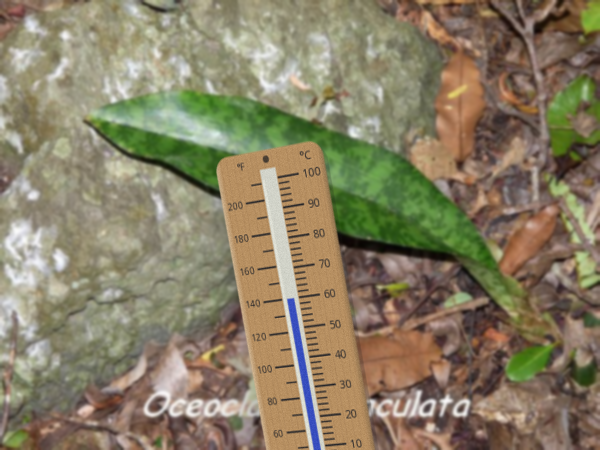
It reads 60; °C
